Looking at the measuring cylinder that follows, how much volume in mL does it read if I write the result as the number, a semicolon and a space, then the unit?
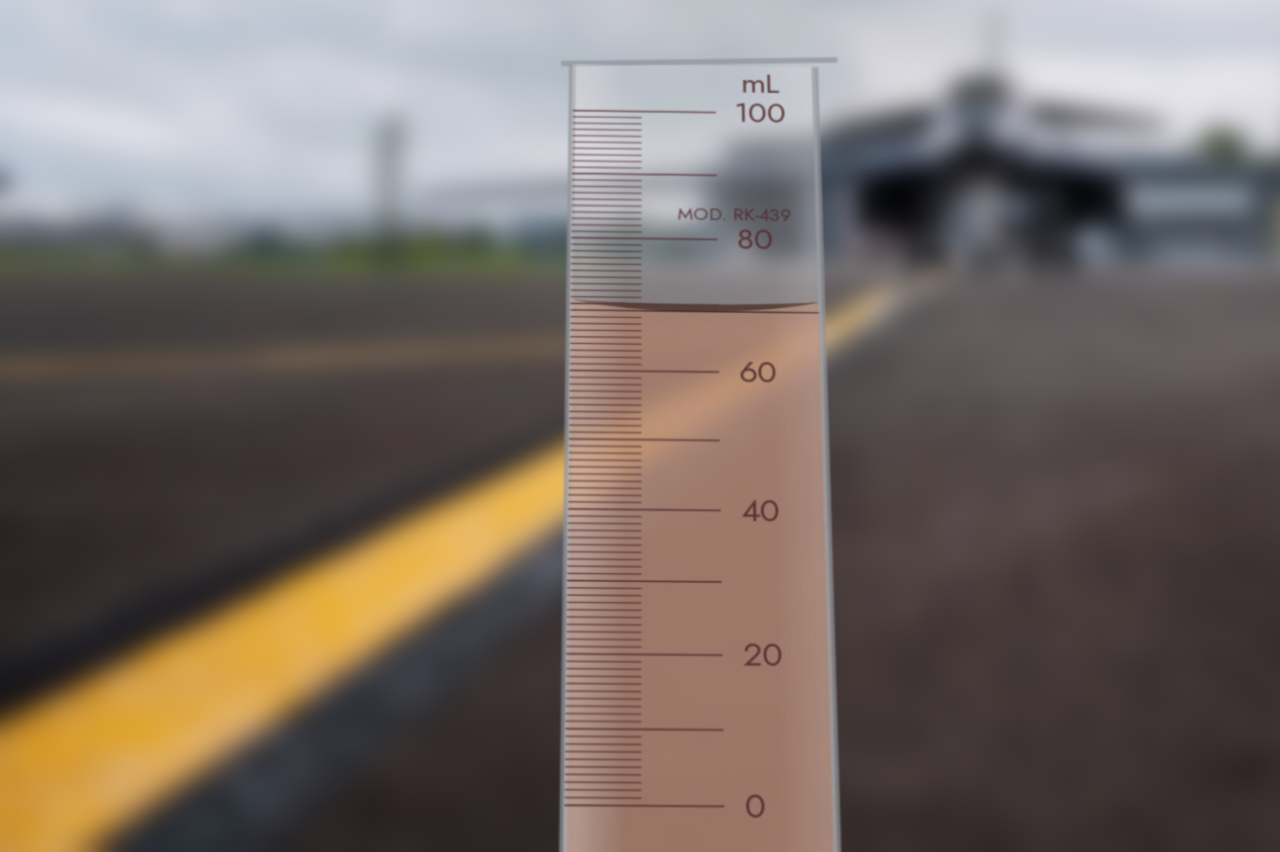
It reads 69; mL
